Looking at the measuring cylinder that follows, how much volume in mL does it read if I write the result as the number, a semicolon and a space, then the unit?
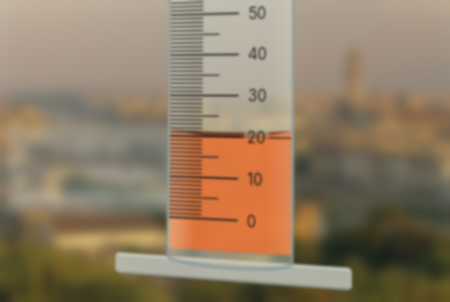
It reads 20; mL
